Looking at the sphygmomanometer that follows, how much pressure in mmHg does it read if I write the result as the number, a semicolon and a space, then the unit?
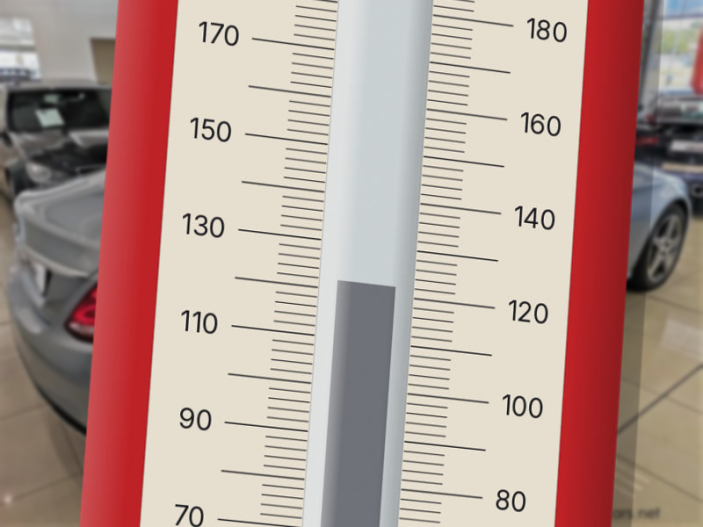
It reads 122; mmHg
